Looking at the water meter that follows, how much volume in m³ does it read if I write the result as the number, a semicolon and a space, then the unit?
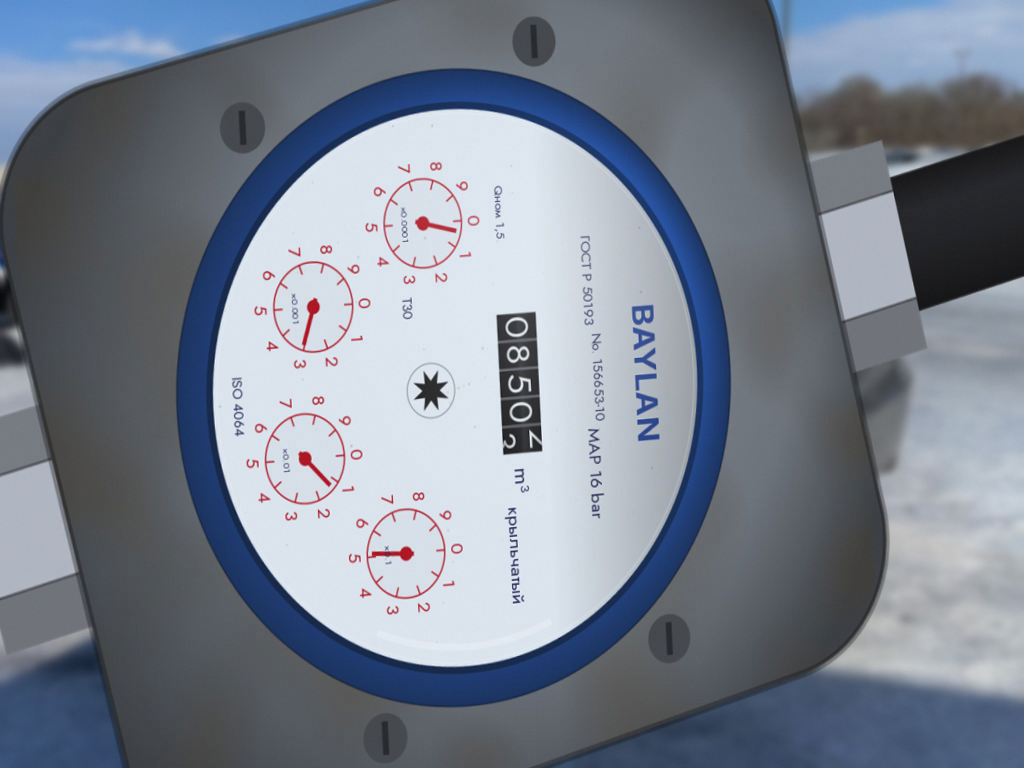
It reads 8502.5130; m³
